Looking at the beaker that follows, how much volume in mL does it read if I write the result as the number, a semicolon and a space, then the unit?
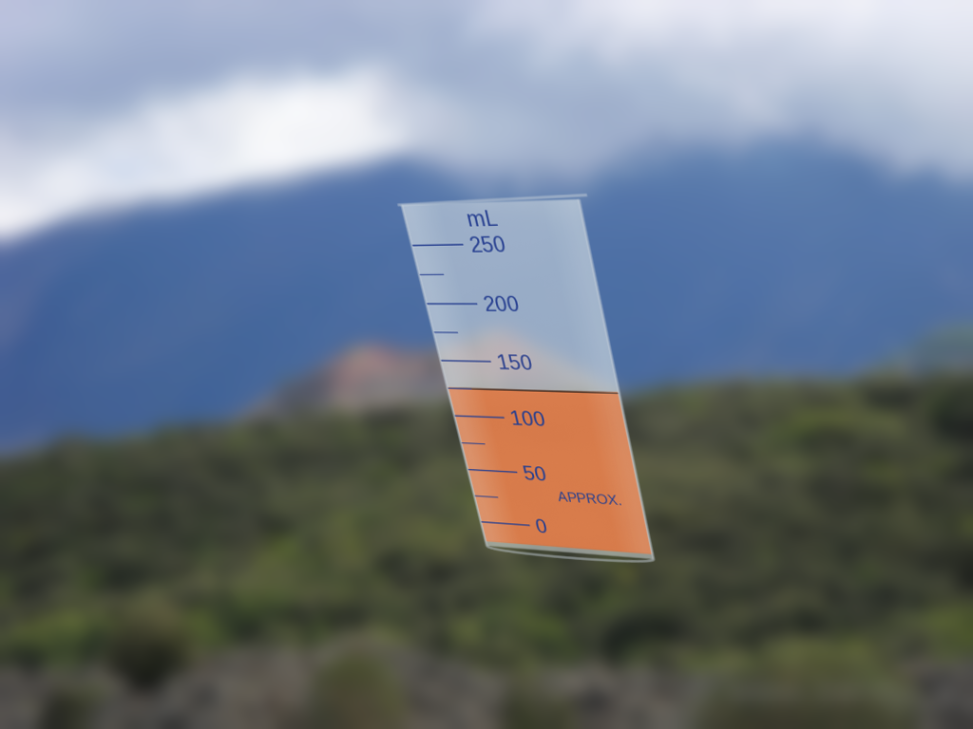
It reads 125; mL
